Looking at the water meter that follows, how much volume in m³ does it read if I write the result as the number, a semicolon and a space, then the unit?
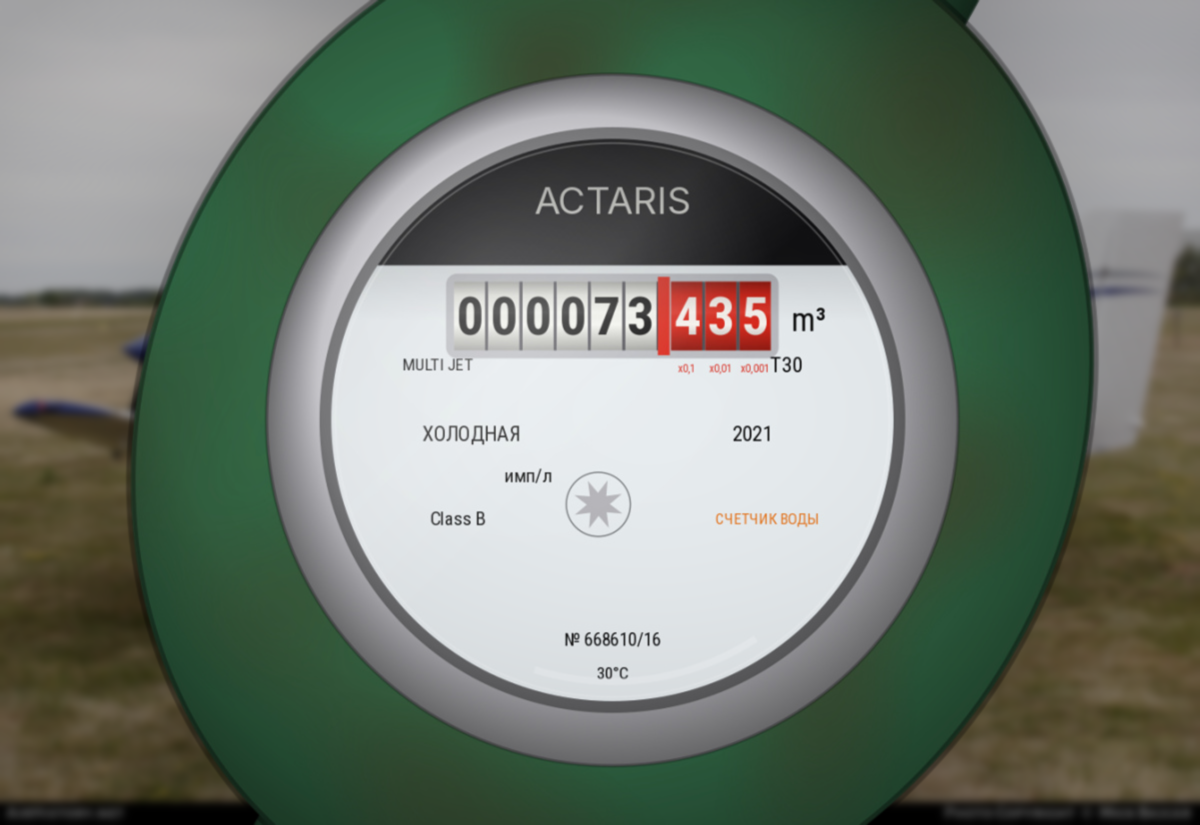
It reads 73.435; m³
